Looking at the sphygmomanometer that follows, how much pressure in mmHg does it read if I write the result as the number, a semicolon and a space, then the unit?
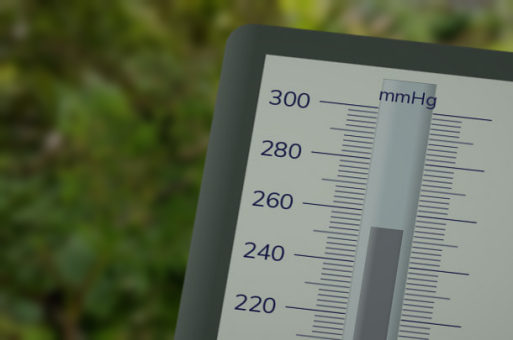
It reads 254; mmHg
